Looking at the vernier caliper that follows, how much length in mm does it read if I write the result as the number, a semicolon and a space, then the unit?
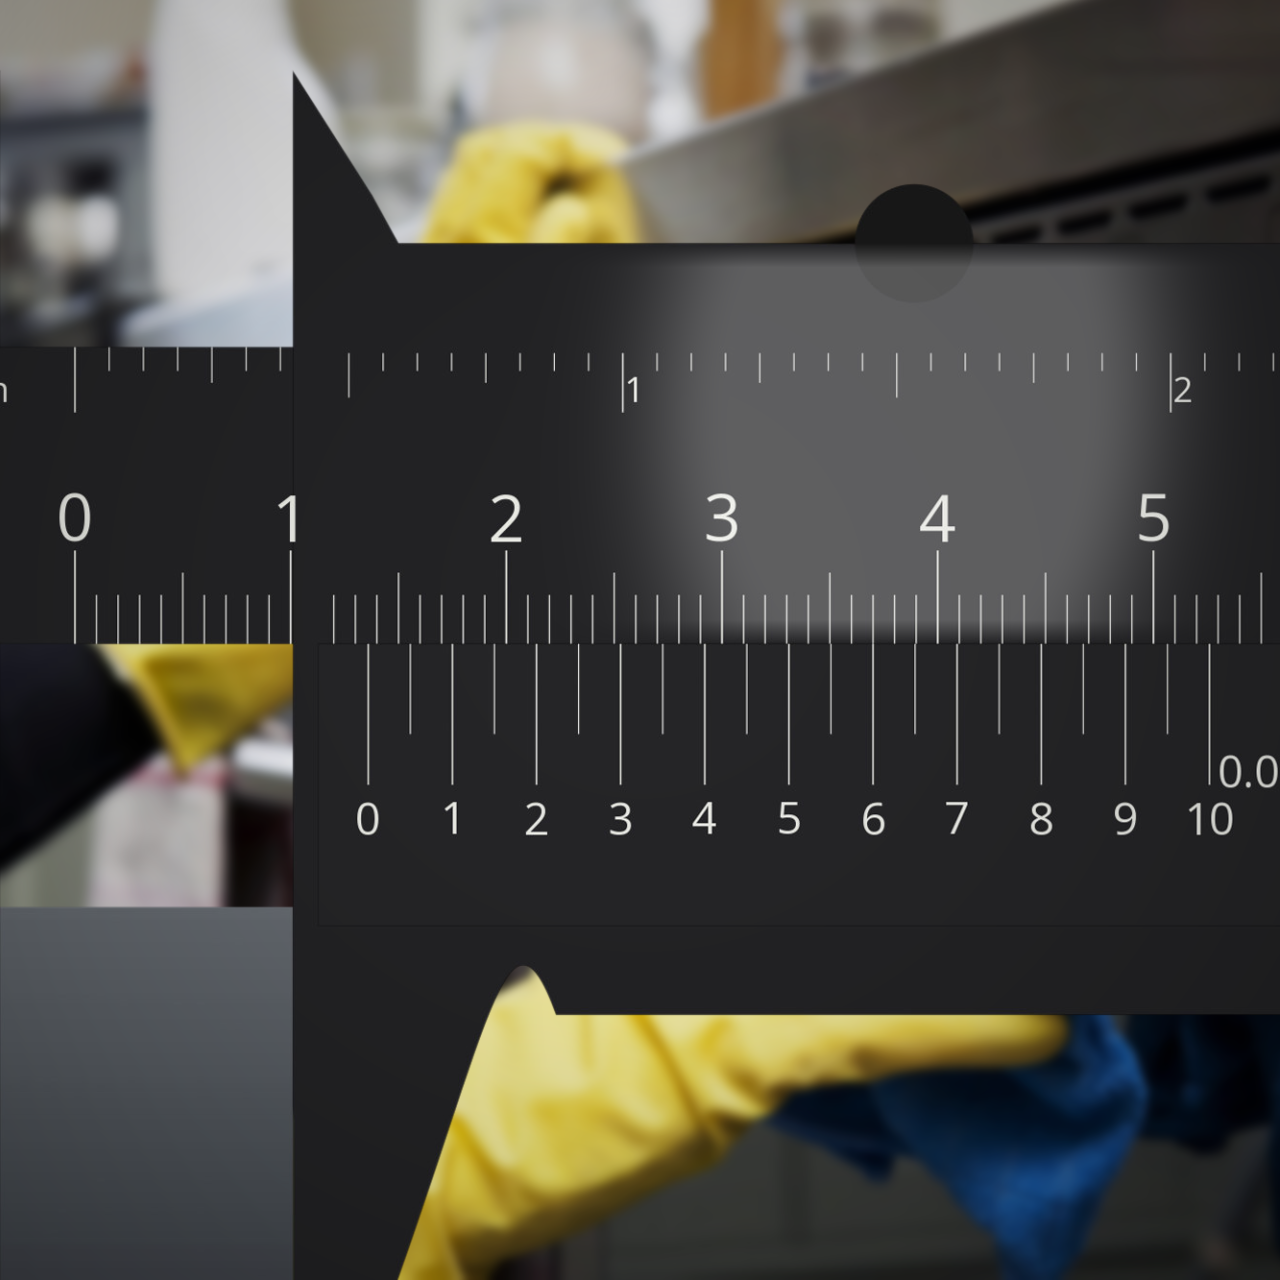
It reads 13.6; mm
